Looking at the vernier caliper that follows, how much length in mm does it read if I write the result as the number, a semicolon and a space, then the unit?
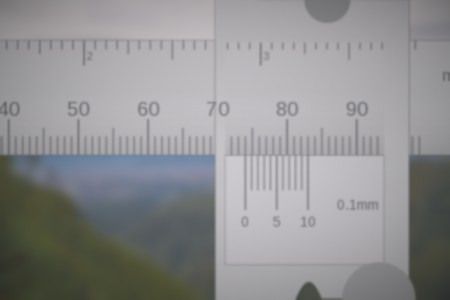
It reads 74.0; mm
